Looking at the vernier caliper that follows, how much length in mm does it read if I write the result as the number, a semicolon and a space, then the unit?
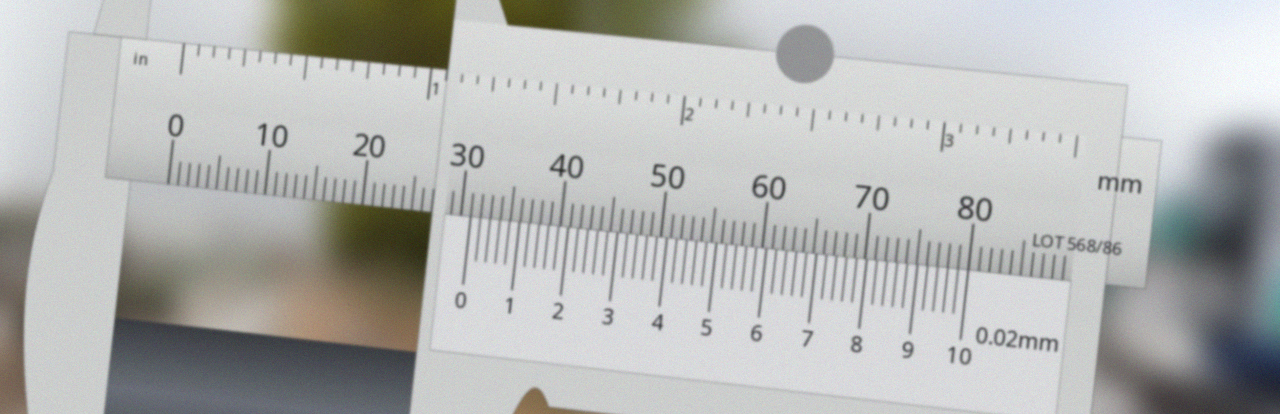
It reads 31.0; mm
